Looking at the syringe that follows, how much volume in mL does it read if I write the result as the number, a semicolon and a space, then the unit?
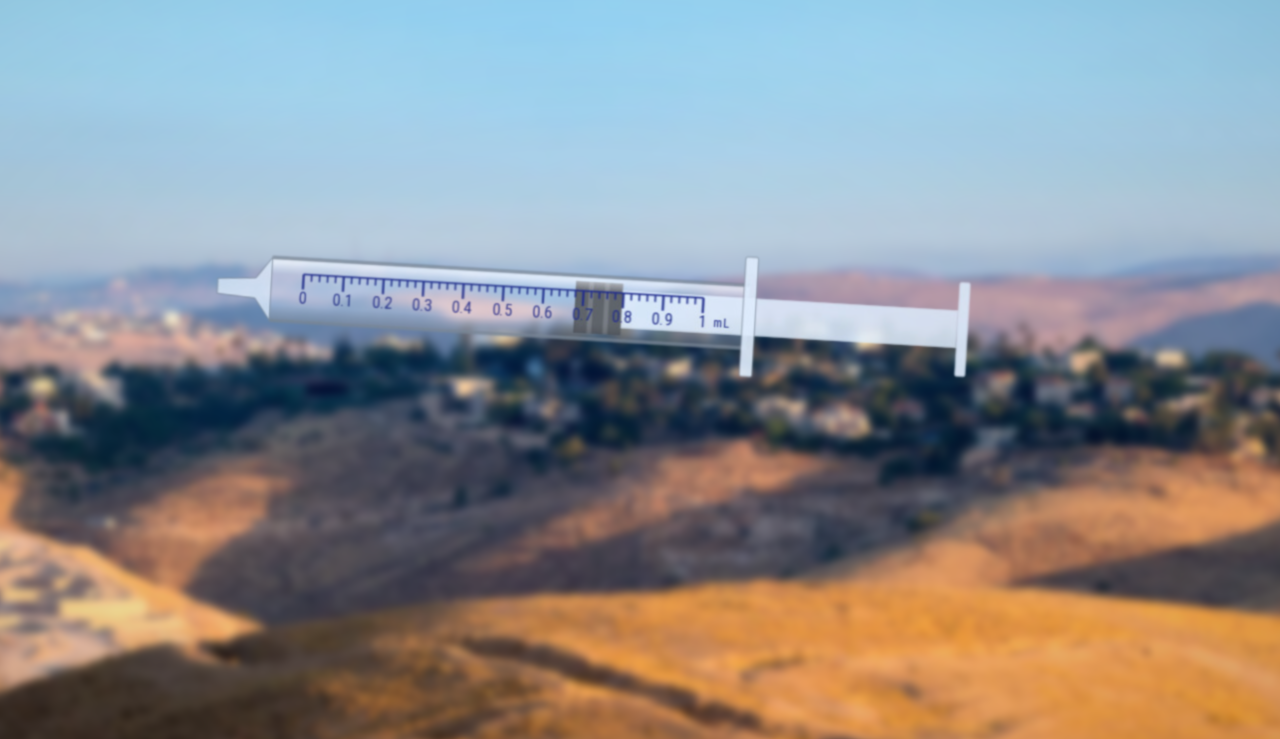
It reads 0.68; mL
